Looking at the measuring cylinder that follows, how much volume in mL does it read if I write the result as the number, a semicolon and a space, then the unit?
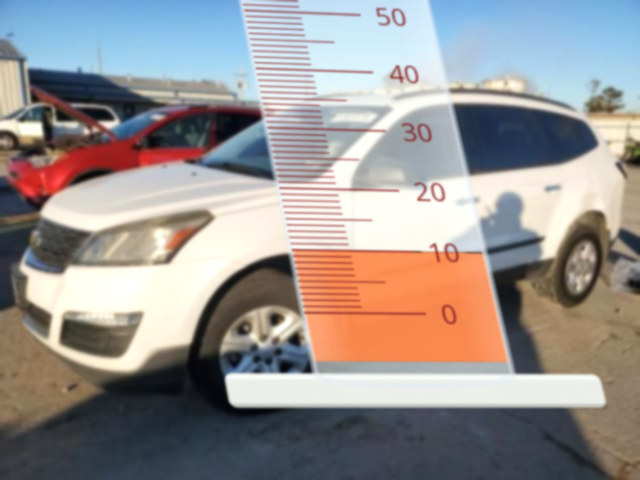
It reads 10; mL
